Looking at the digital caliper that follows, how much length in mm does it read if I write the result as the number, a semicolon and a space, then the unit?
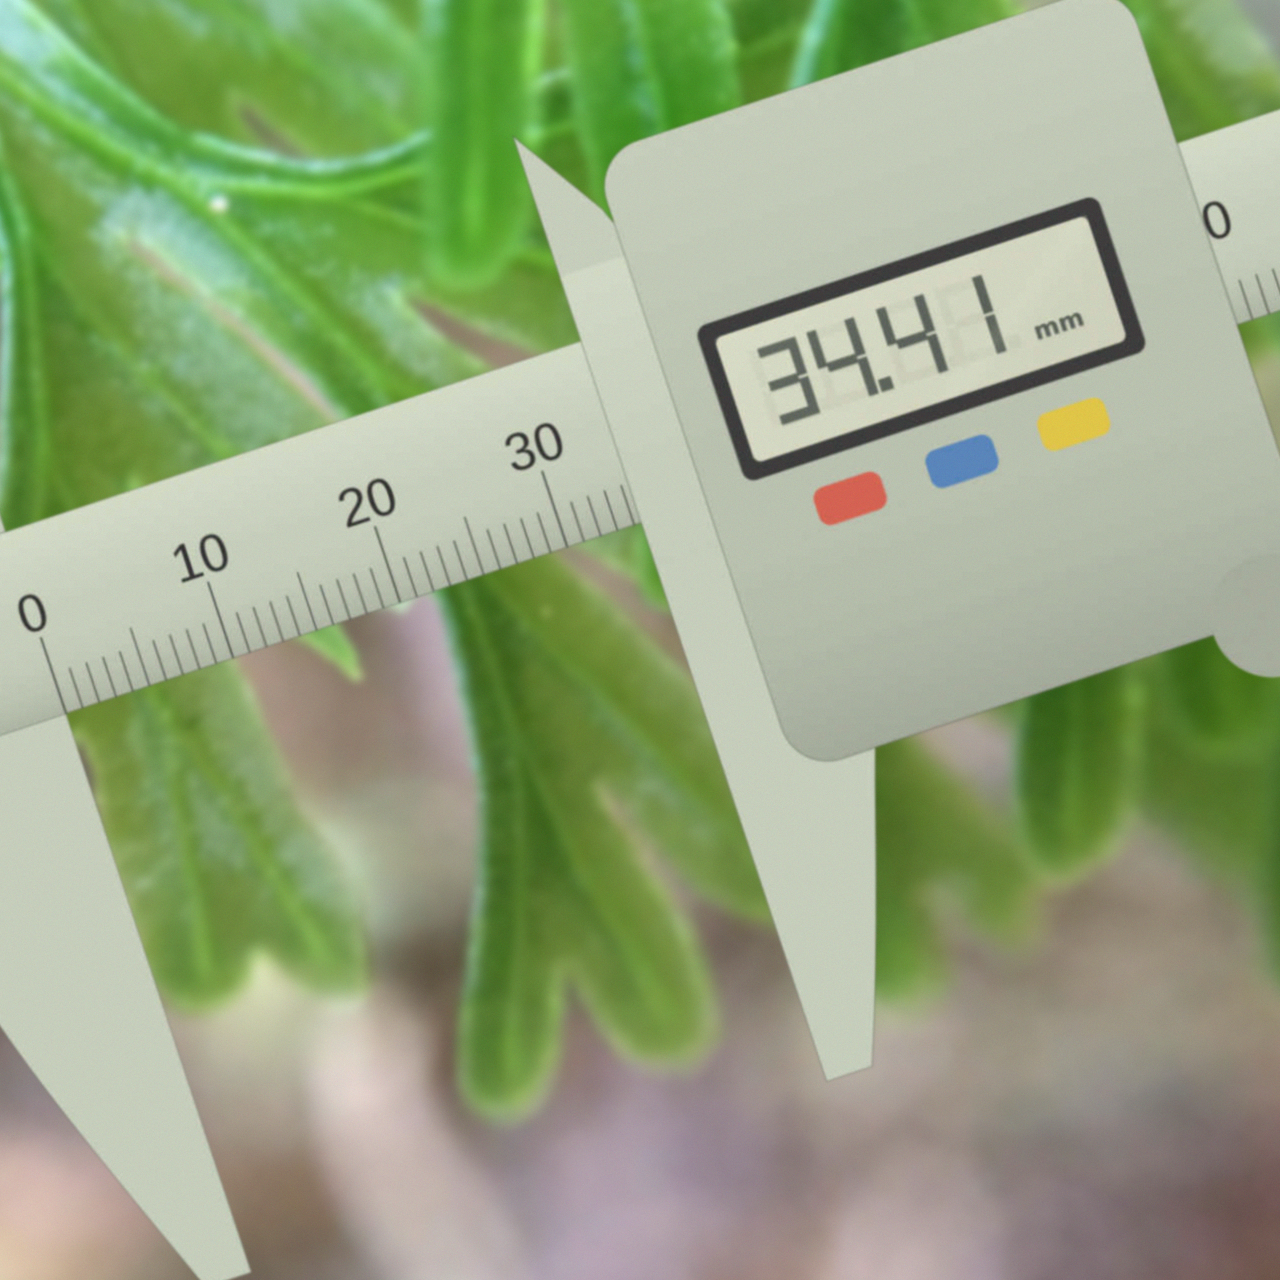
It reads 34.41; mm
